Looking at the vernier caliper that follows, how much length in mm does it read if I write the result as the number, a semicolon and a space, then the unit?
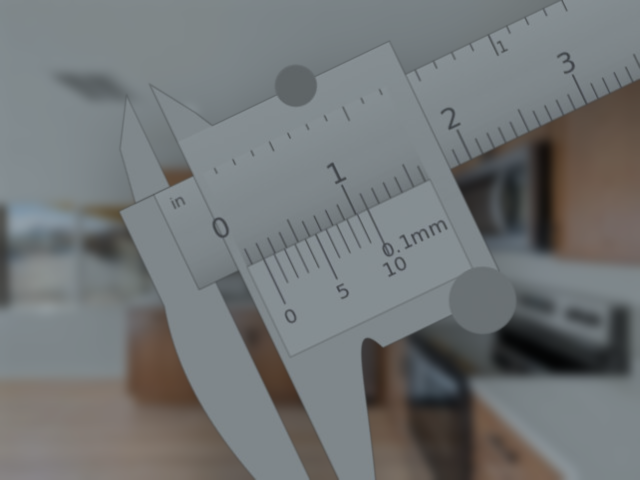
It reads 2.0; mm
